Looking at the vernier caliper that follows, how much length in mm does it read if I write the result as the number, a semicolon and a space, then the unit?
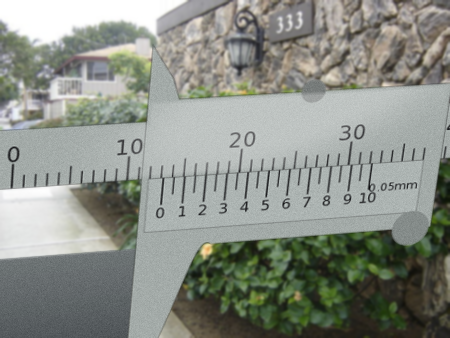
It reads 13.2; mm
